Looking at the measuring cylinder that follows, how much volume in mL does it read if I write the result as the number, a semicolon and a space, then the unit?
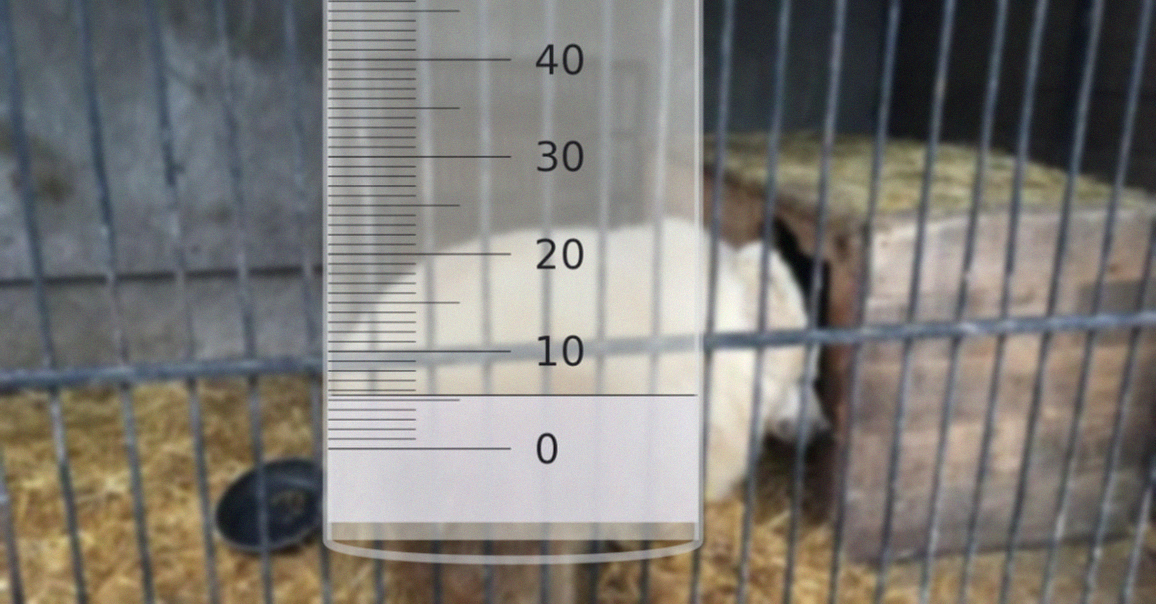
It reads 5.5; mL
